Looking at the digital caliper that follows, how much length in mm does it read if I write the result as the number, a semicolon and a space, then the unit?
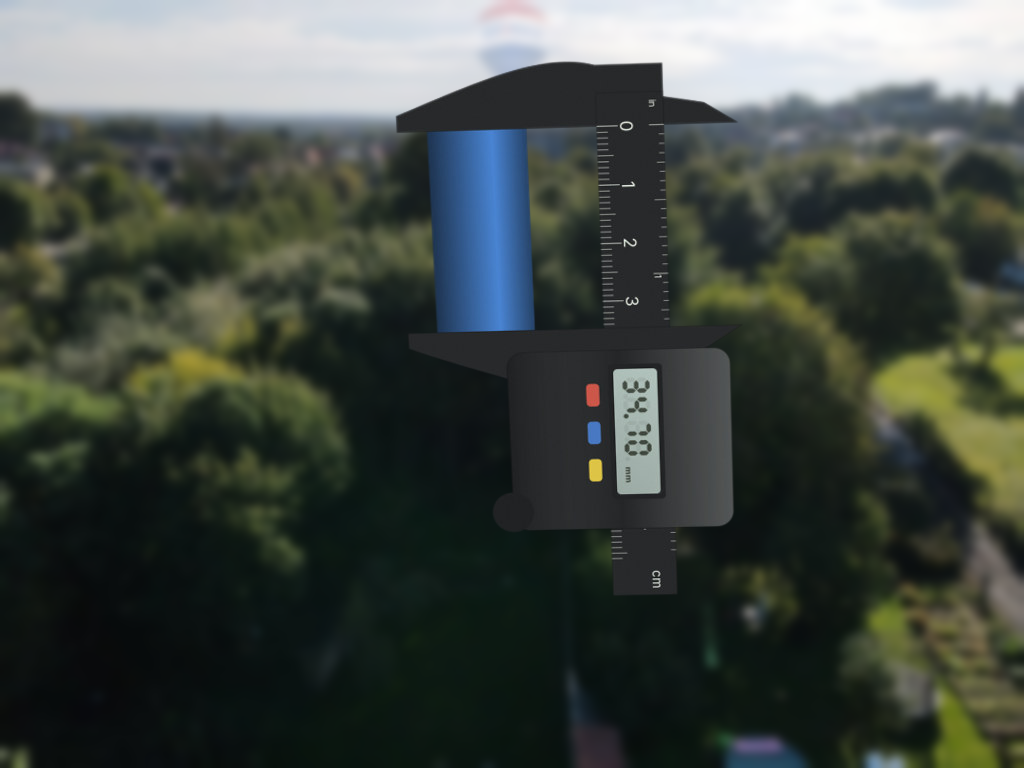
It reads 34.70; mm
